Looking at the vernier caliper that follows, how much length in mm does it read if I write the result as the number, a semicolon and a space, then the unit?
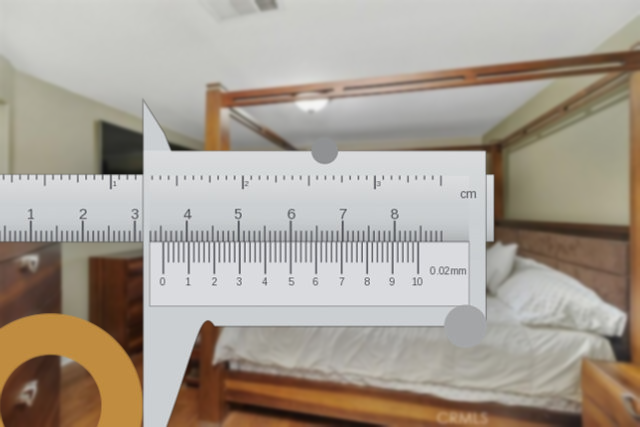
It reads 35.5; mm
